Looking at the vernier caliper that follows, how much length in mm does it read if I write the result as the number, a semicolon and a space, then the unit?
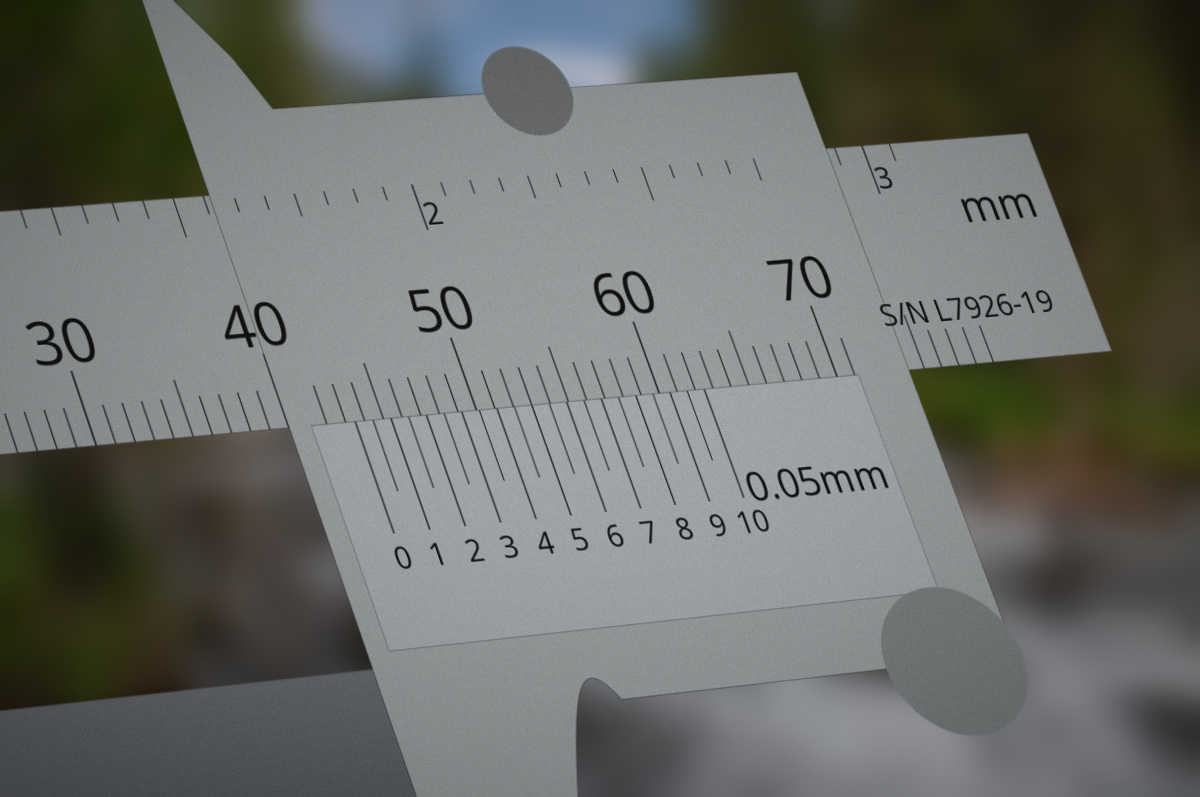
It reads 43.5; mm
